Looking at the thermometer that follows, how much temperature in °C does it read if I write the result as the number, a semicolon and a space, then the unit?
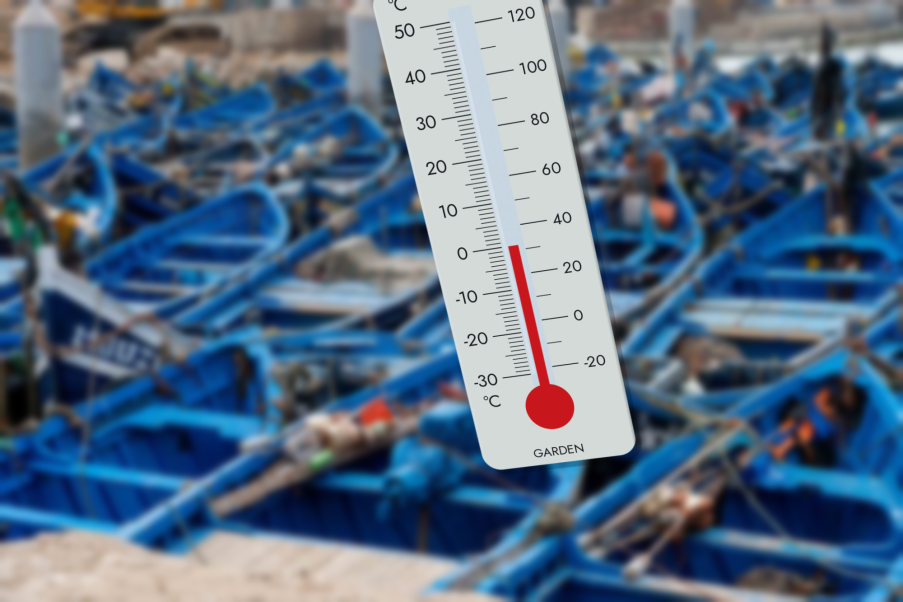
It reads 0; °C
